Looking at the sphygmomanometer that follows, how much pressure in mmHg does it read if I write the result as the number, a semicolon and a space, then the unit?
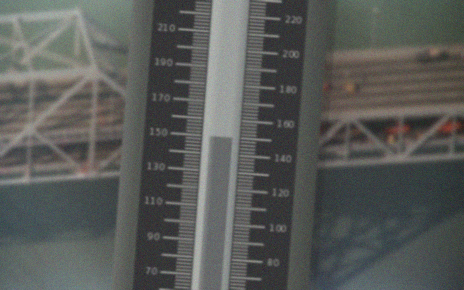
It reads 150; mmHg
